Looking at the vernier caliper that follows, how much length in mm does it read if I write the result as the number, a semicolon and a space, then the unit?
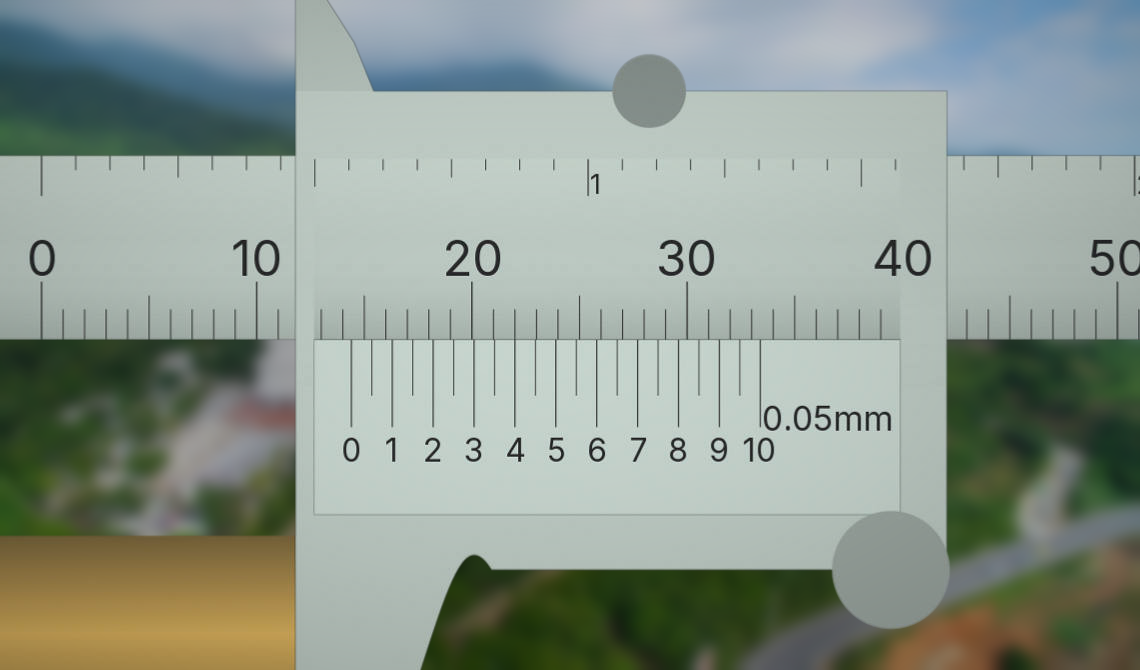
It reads 14.4; mm
